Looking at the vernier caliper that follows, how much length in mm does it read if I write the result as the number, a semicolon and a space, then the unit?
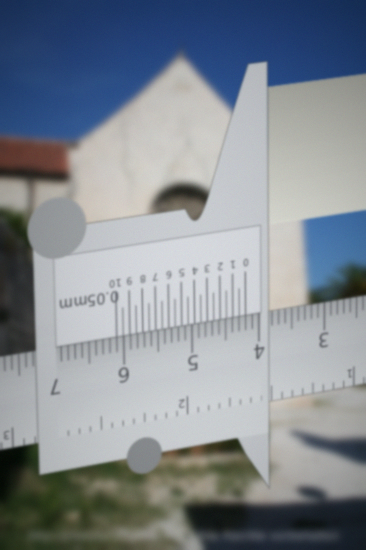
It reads 42.0; mm
